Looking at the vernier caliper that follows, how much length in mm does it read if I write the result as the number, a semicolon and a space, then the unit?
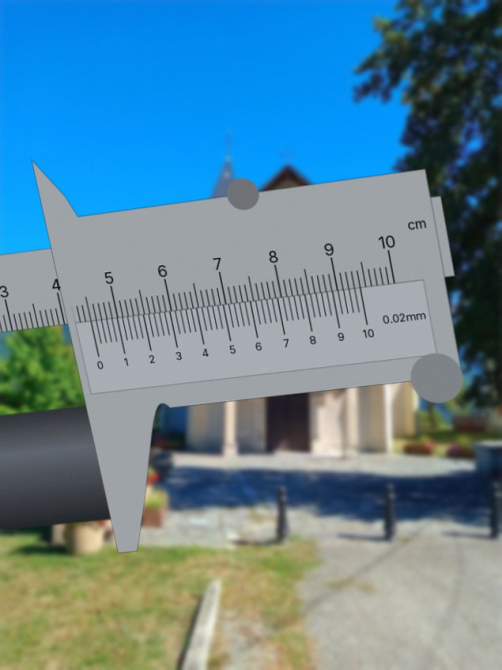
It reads 45.0; mm
